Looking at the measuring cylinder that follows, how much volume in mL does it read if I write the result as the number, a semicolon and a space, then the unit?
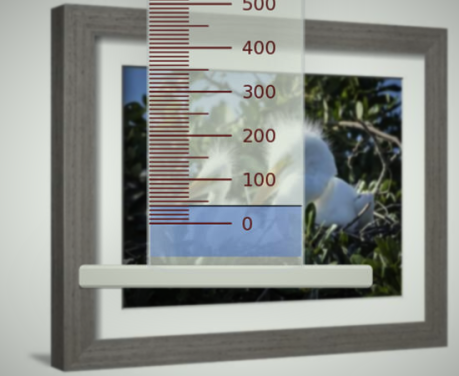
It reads 40; mL
